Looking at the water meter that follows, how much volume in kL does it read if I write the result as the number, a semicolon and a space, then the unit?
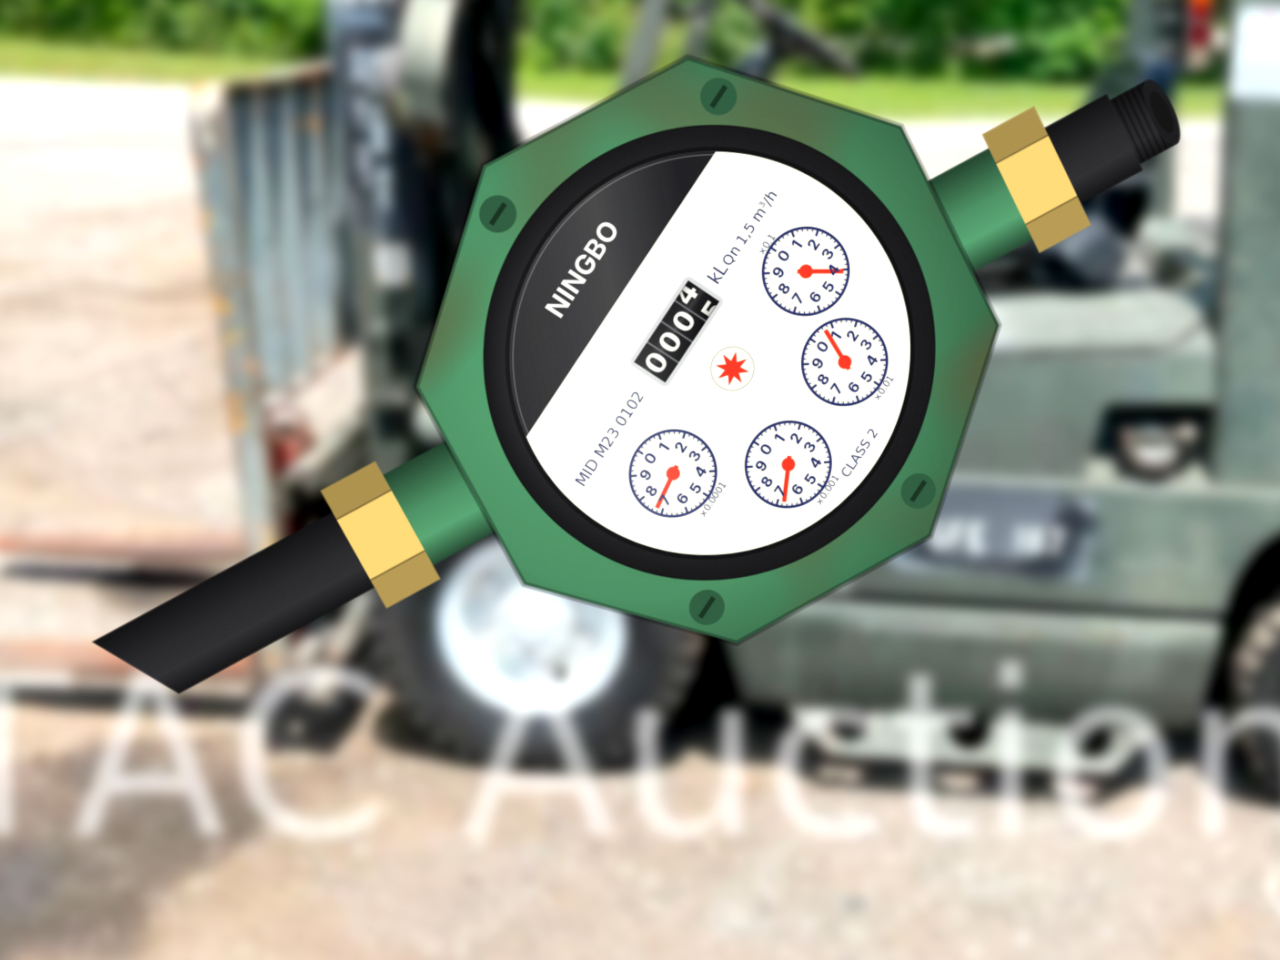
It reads 4.4067; kL
